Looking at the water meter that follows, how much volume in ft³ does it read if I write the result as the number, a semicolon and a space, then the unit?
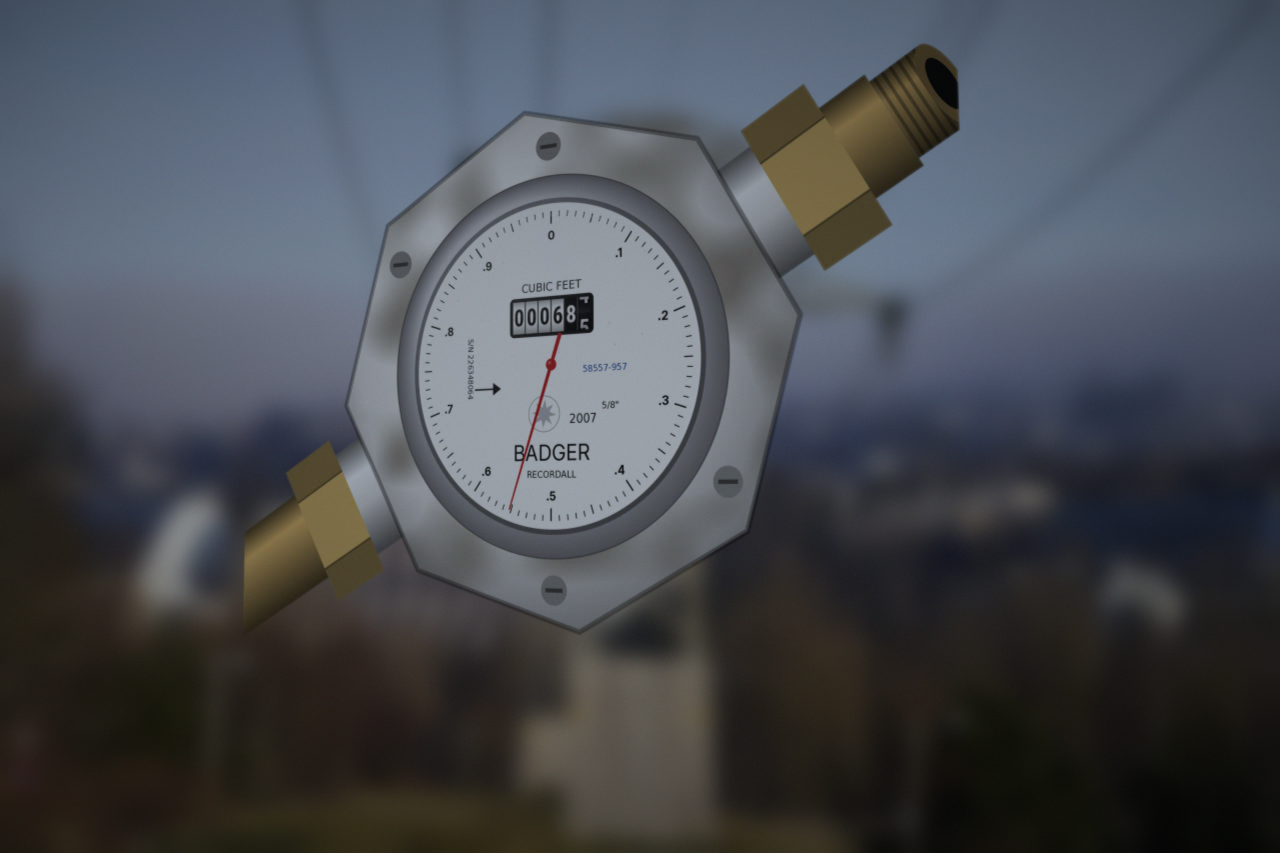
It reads 684.55; ft³
